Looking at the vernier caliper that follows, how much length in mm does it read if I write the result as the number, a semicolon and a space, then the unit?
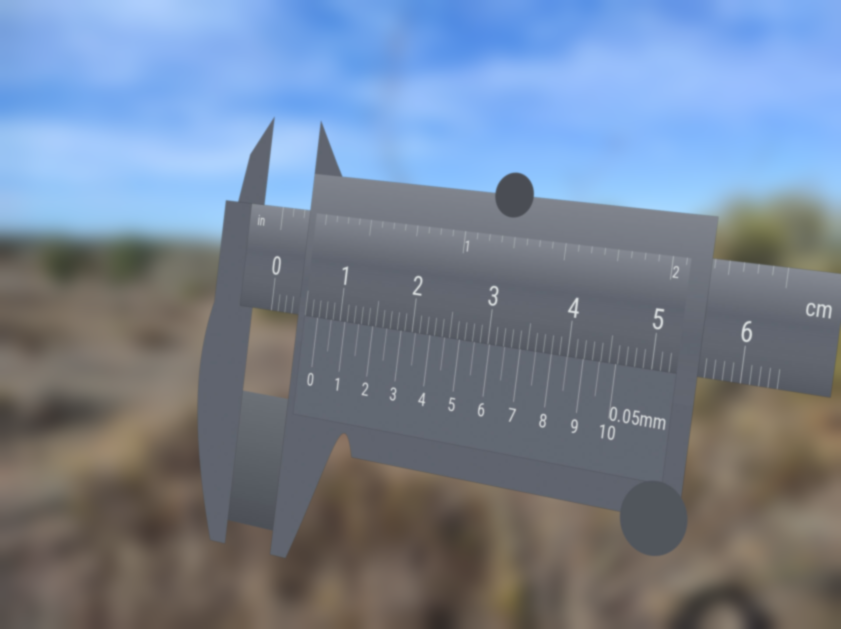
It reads 6.8; mm
